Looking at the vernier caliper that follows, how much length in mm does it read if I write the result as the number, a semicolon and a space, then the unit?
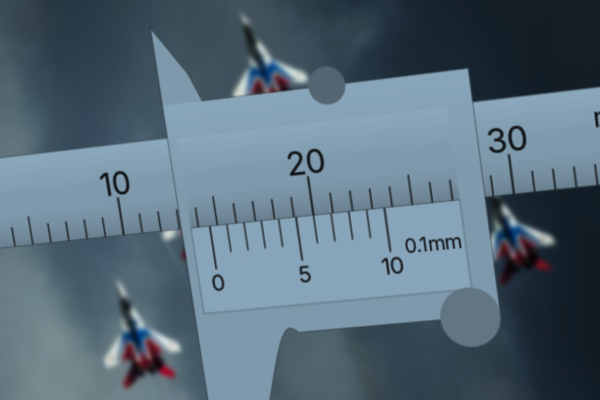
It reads 14.6; mm
